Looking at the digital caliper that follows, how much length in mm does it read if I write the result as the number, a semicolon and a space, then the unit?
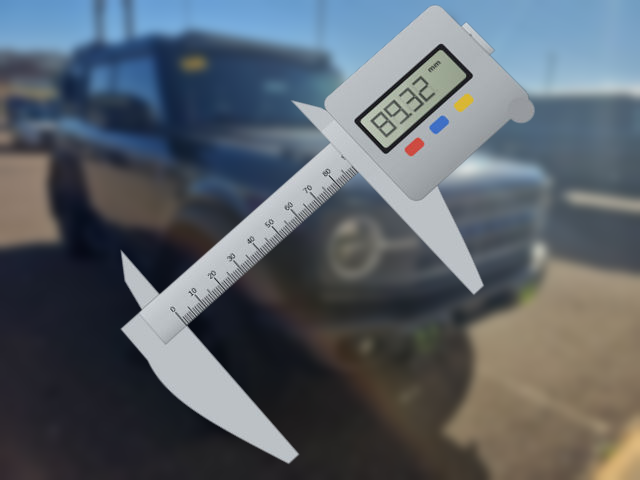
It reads 89.32; mm
